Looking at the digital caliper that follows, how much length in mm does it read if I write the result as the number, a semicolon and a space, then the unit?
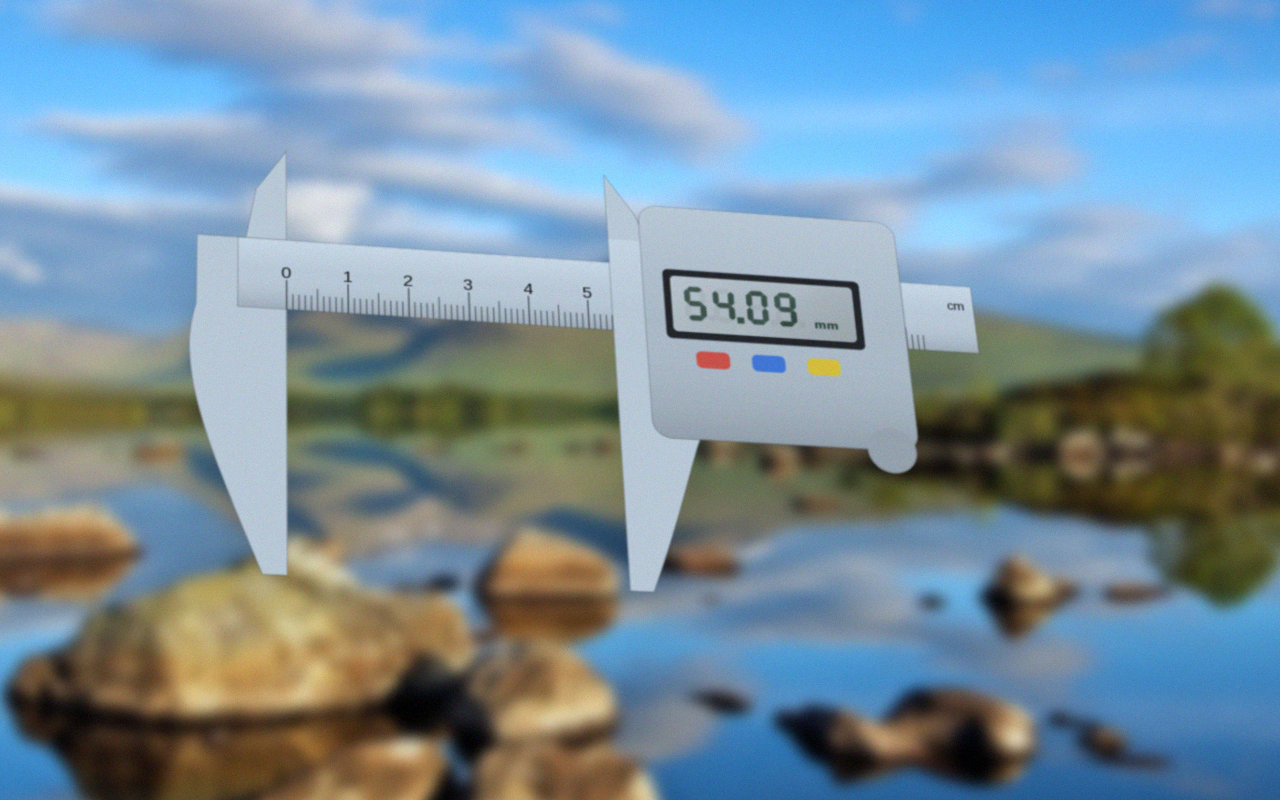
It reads 54.09; mm
